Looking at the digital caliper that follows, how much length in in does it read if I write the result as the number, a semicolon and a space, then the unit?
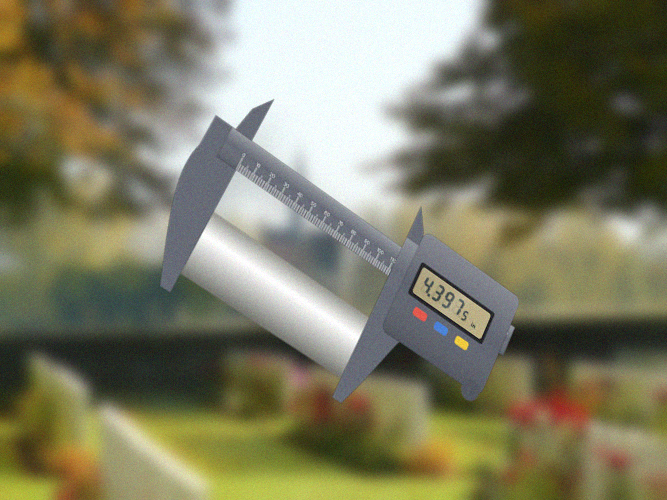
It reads 4.3975; in
